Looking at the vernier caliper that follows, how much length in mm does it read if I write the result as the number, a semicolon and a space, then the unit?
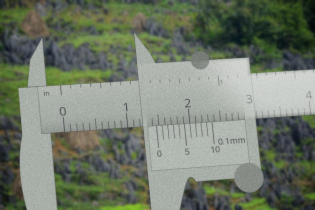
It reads 14.6; mm
